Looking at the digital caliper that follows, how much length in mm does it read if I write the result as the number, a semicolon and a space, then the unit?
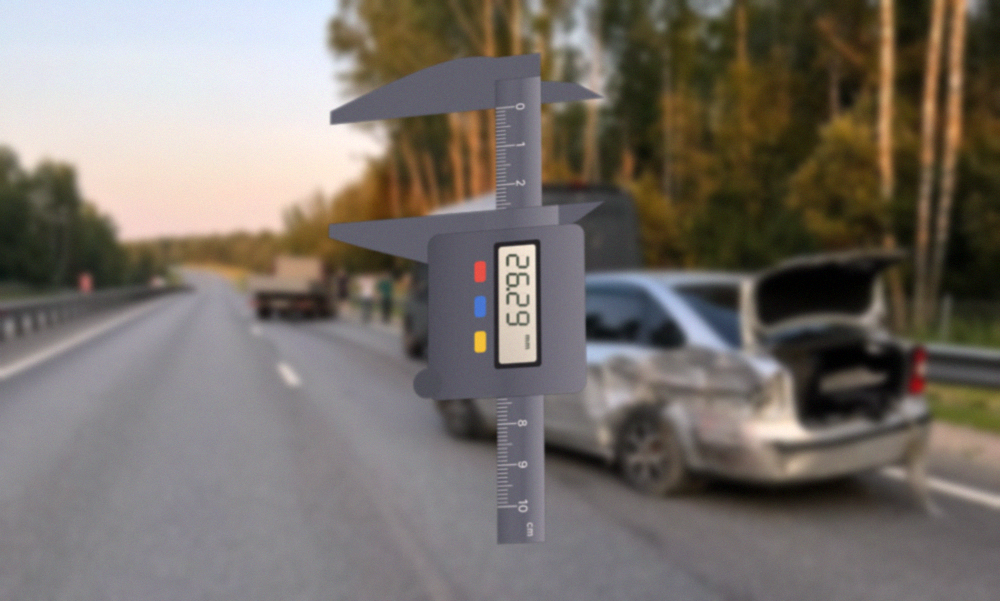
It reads 26.29; mm
